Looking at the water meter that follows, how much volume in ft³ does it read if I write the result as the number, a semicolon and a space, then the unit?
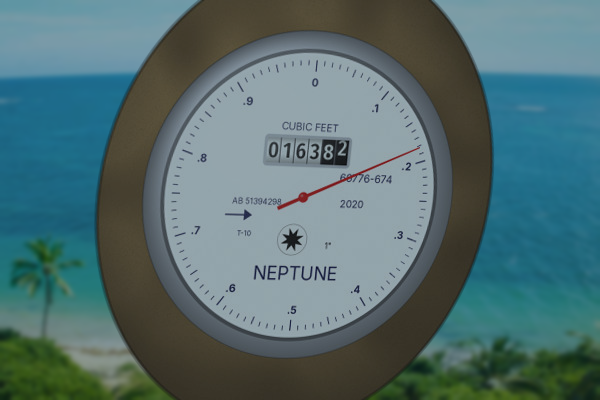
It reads 16382.18; ft³
